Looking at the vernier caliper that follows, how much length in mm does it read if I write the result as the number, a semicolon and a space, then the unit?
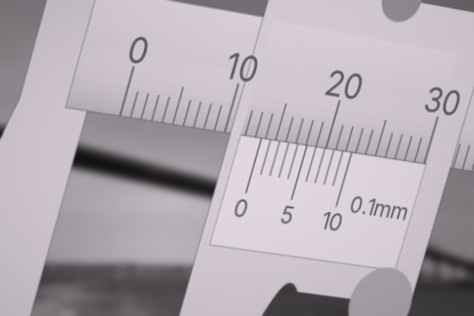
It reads 13.6; mm
